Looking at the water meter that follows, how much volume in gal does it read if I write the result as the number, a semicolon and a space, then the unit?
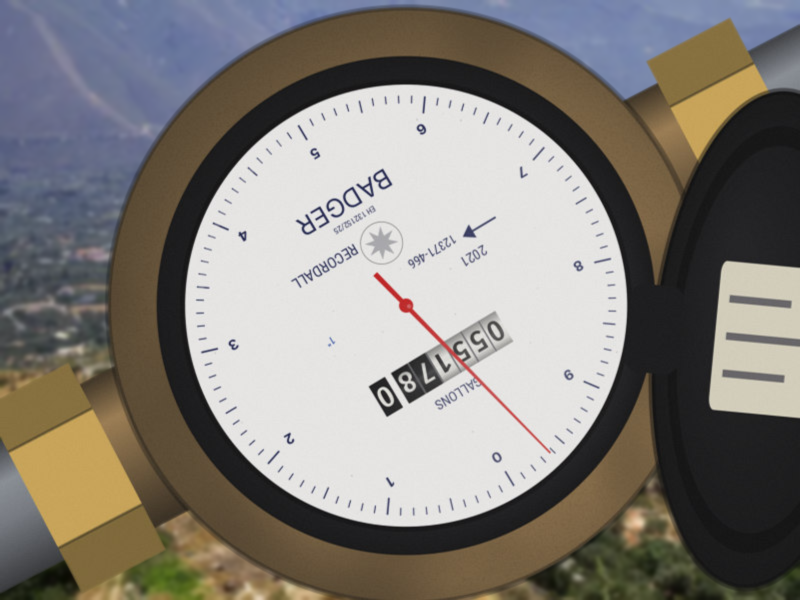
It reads 551779.6; gal
